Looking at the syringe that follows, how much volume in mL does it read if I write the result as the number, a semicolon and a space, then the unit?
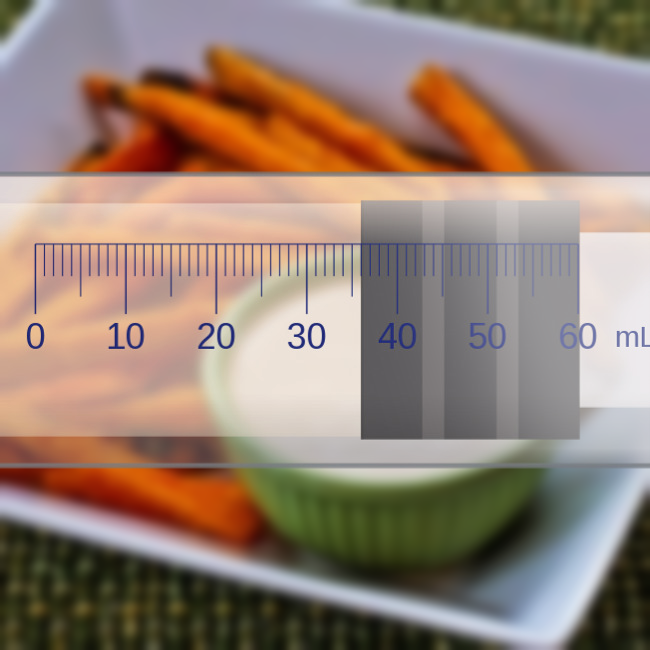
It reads 36; mL
